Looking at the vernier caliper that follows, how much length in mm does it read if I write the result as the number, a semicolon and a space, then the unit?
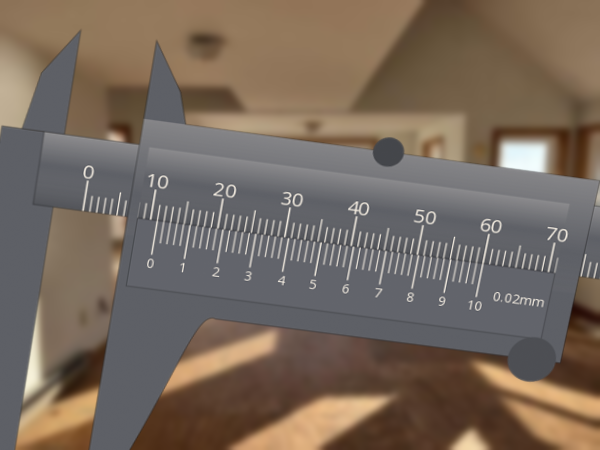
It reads 11.0; mm
